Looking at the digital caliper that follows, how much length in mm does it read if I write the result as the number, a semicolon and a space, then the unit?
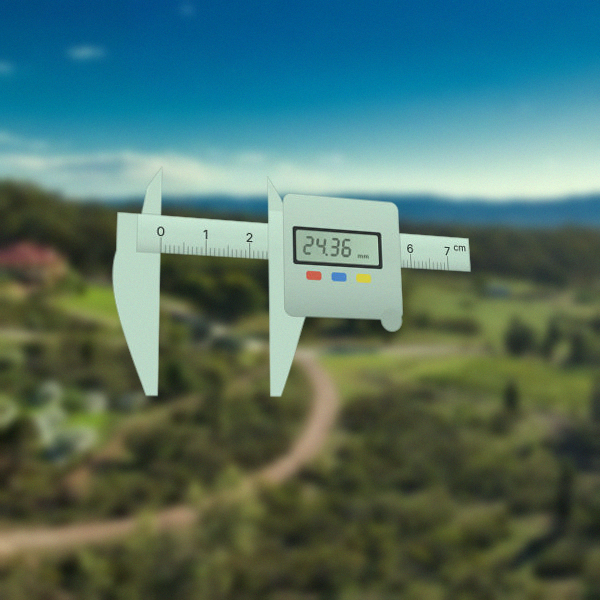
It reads 24.36; mm
